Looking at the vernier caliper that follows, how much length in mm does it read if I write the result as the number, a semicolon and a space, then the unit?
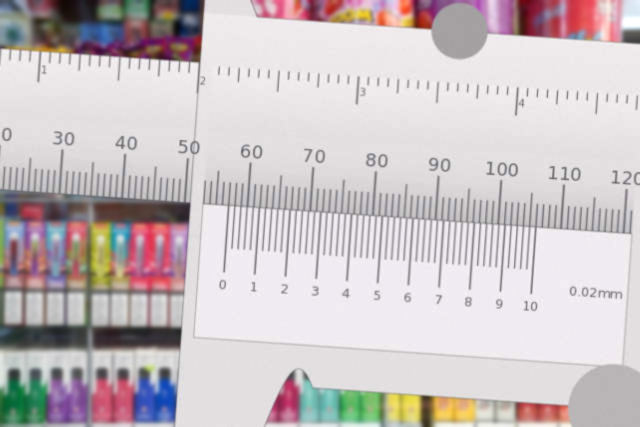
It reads 57.0; mm
